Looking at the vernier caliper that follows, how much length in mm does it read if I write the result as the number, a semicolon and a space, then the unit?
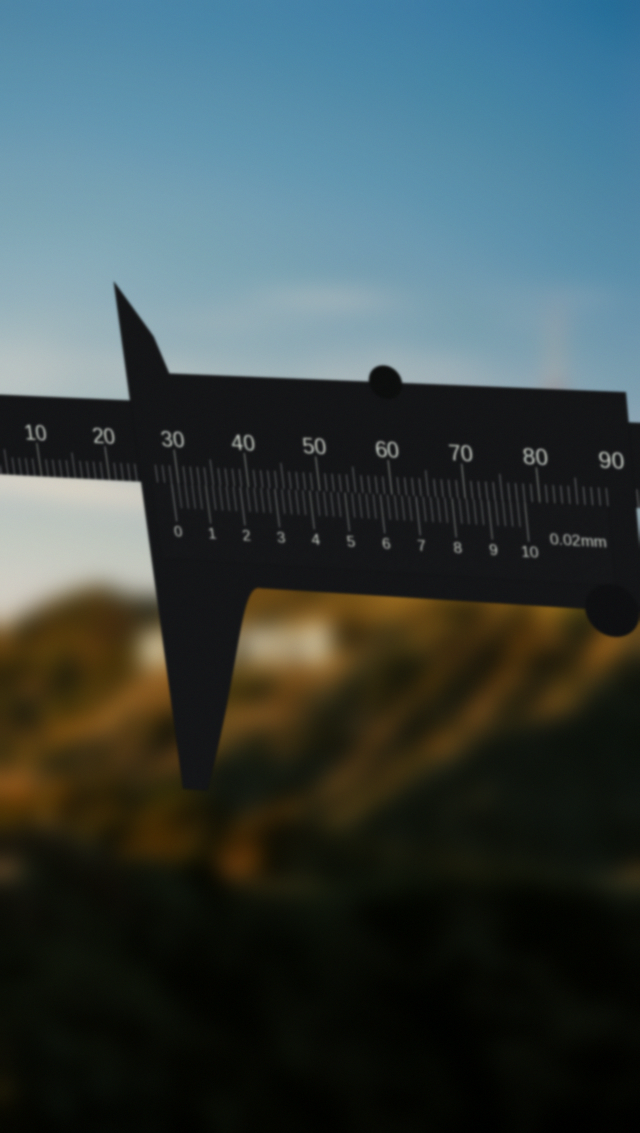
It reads 29.0; mm
